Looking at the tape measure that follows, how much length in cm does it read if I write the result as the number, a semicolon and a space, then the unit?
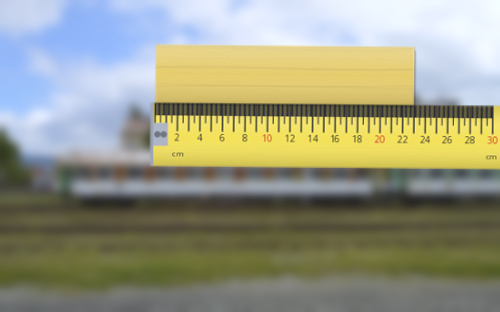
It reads 23; cm
